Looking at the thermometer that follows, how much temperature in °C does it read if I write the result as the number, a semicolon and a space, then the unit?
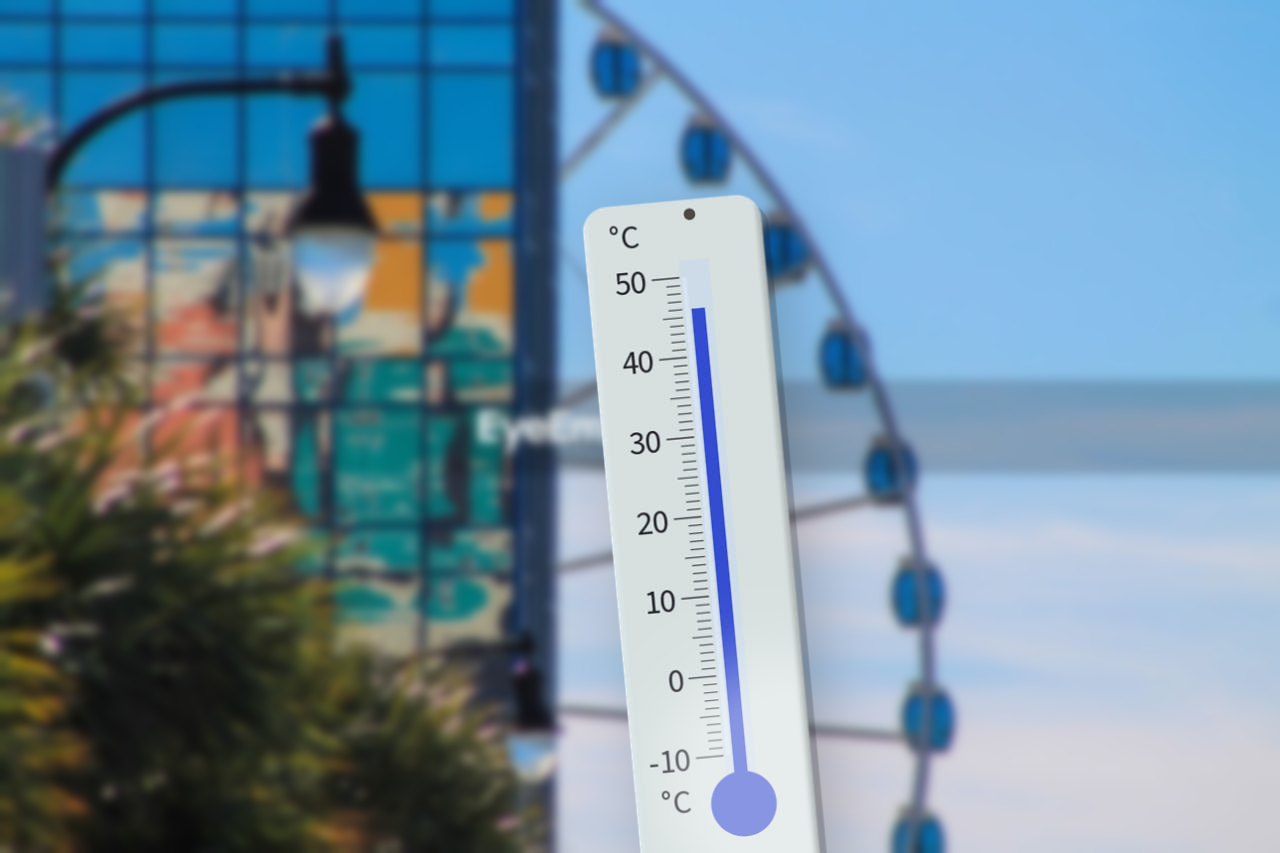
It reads 46; °C
